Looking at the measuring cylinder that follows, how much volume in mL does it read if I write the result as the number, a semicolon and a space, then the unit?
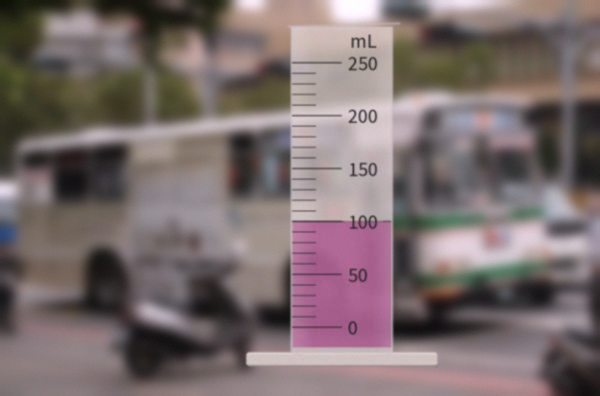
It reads 100; mL
